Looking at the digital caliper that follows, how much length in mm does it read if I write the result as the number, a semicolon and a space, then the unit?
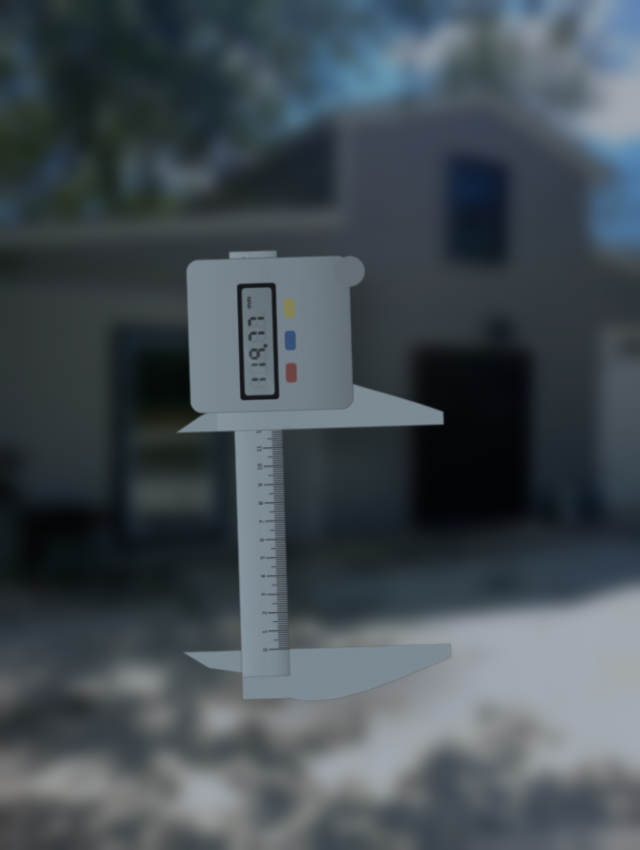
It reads 119.77; mm
